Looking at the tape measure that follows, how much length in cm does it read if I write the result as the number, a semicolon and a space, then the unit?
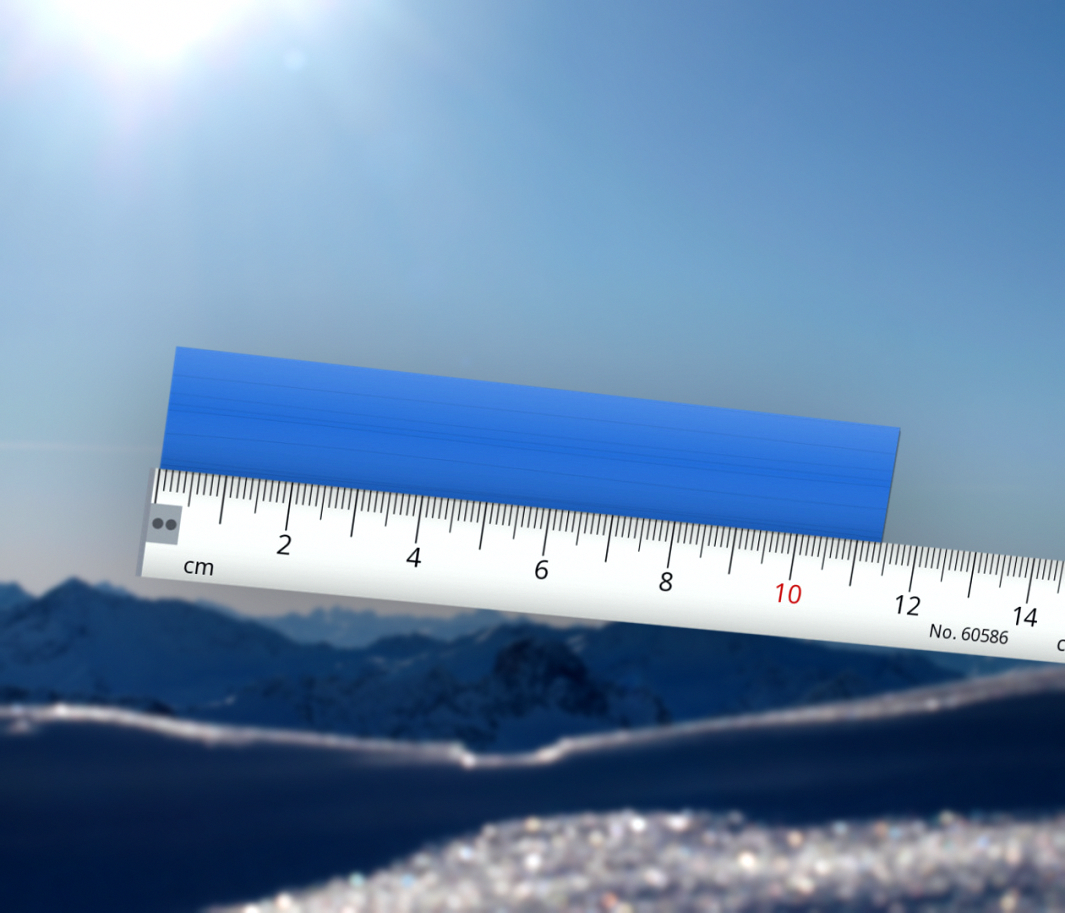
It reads 11.4; cm
